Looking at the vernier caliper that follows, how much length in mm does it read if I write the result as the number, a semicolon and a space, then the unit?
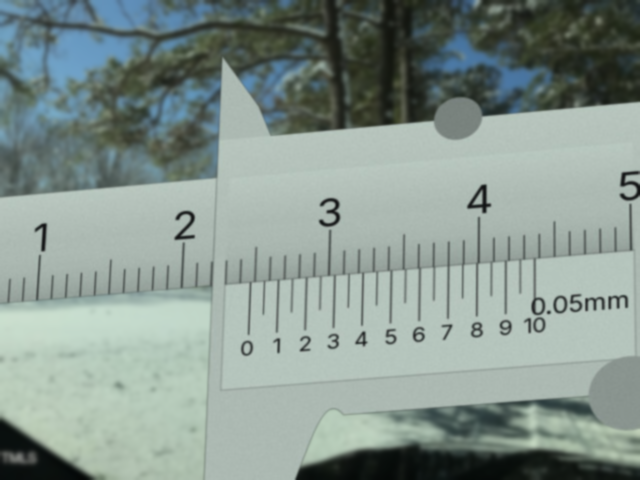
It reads 24.7; mm
